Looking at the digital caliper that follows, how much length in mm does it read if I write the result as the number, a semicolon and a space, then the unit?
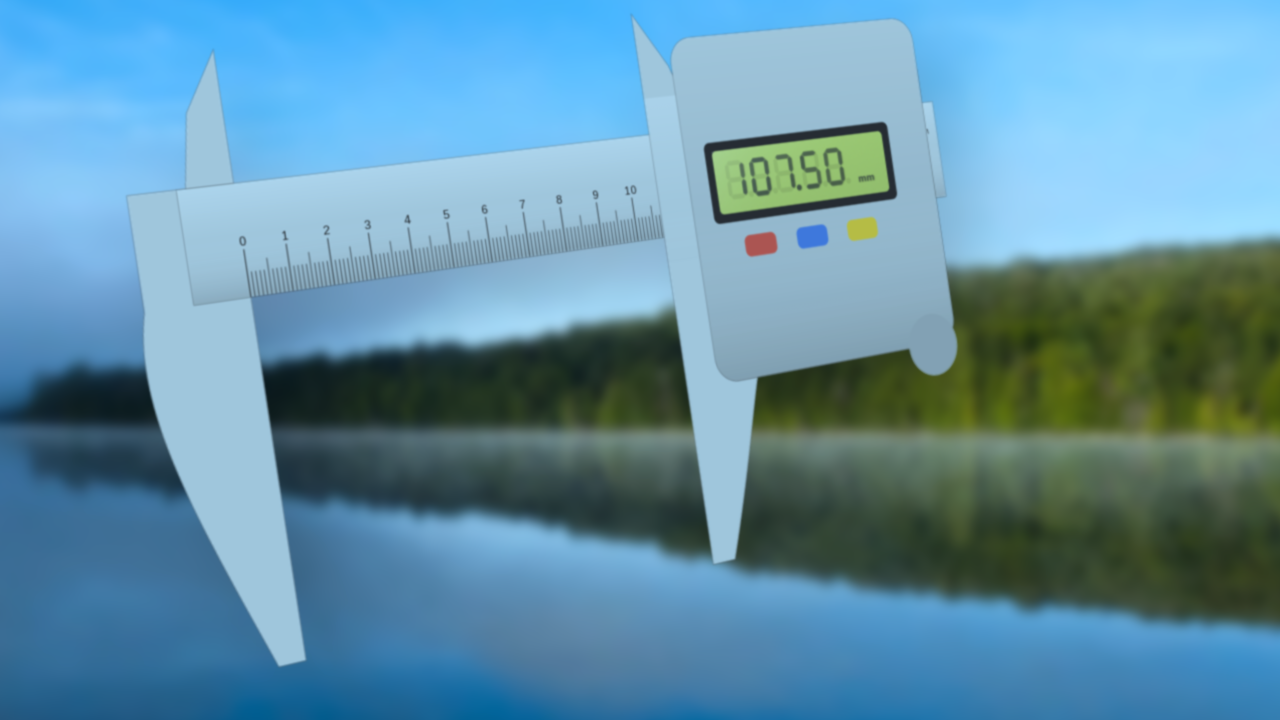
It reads 107.50; mm
